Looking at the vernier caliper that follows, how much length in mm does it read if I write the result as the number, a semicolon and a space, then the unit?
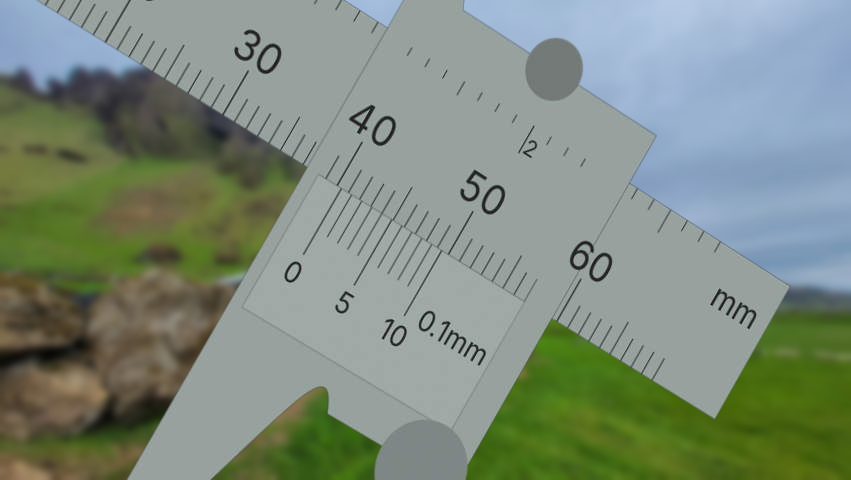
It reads 40.4; mm
